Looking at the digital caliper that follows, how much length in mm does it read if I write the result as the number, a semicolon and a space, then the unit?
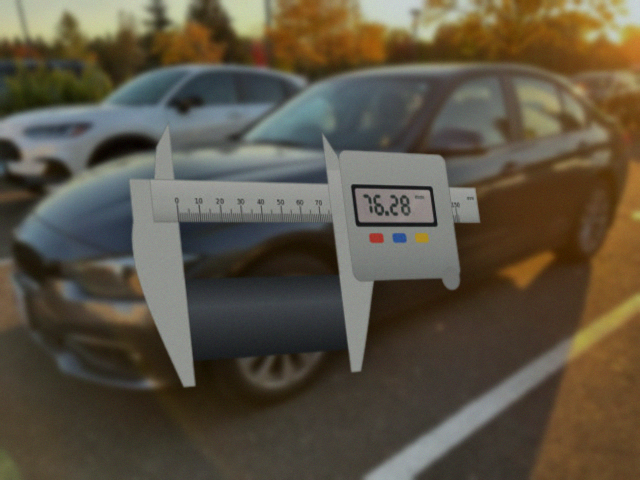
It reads 76.28; mm
